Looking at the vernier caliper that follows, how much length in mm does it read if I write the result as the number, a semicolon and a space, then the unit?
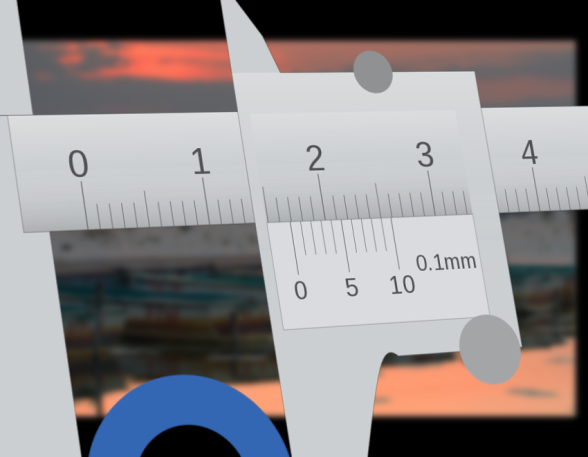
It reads 16.9; mm
